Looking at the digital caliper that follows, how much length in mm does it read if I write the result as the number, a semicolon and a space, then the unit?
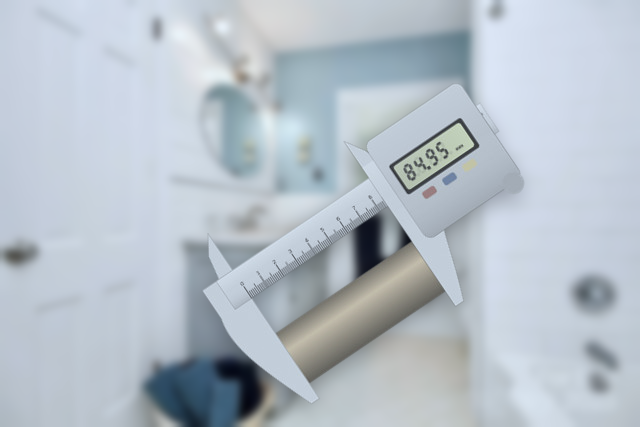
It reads 84.95; mm
